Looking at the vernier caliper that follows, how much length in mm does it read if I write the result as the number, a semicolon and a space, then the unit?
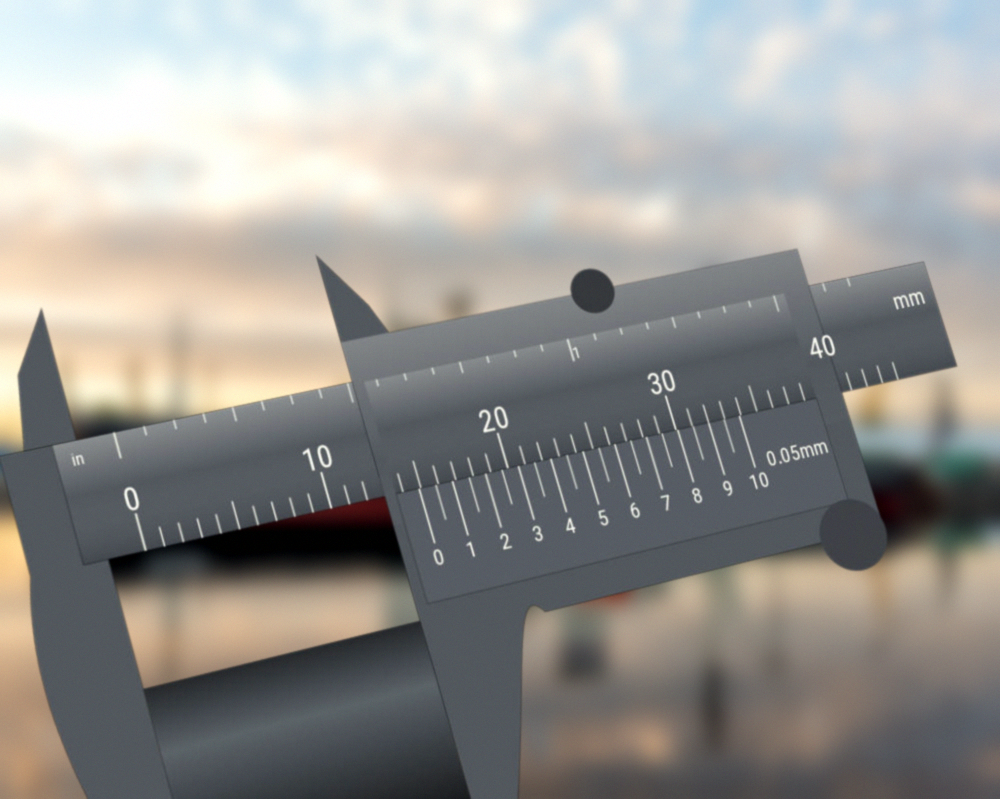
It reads 14.9; mm
